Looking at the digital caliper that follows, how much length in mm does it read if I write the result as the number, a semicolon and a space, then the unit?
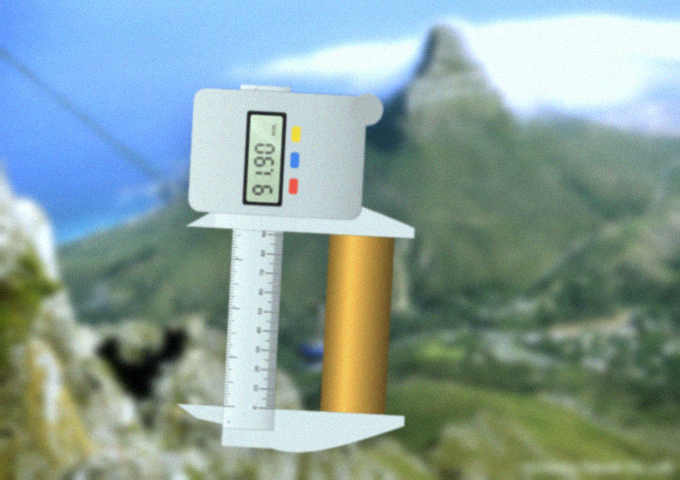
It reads 91.90; mm
